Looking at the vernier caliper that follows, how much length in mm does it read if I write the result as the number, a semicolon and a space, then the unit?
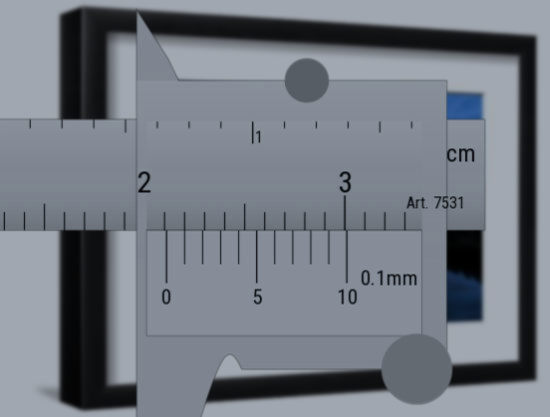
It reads 21.1; mm
